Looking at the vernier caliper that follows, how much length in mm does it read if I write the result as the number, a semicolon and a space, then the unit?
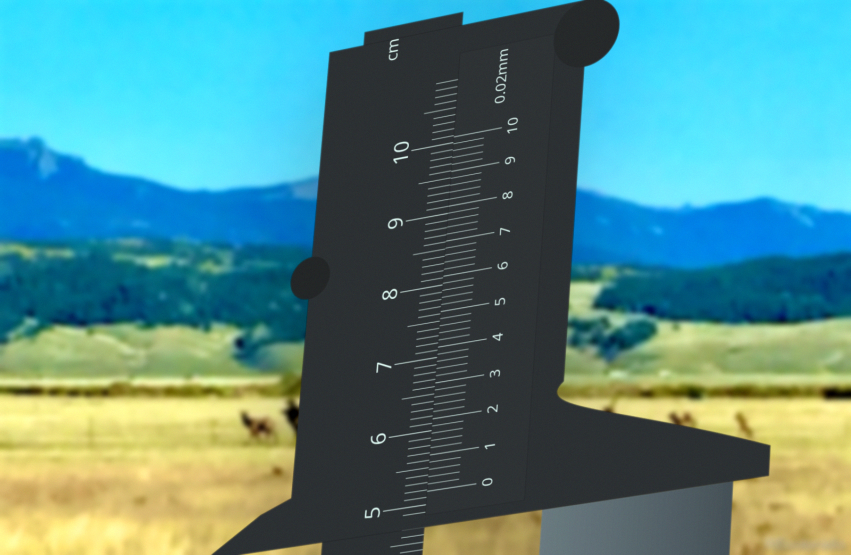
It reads 51.8; mm
